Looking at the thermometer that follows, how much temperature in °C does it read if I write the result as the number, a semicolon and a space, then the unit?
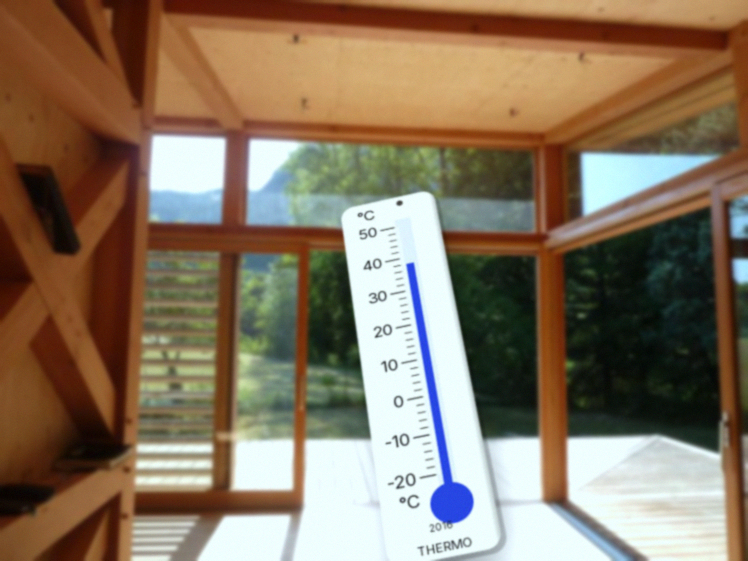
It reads 38; °C
